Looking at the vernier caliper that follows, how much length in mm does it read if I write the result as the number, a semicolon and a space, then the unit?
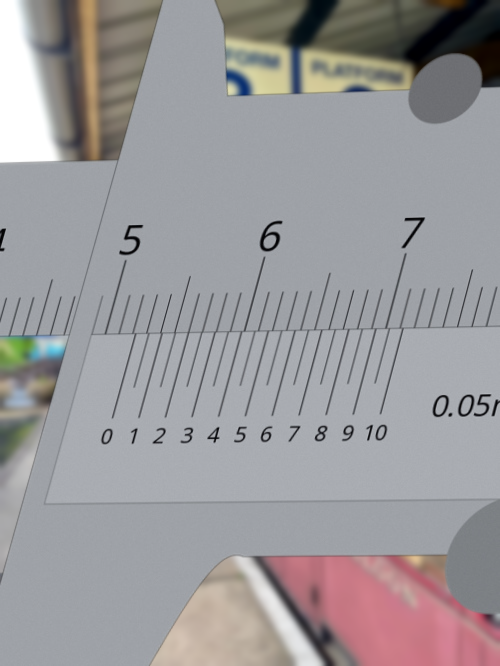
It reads 52.2; mm
